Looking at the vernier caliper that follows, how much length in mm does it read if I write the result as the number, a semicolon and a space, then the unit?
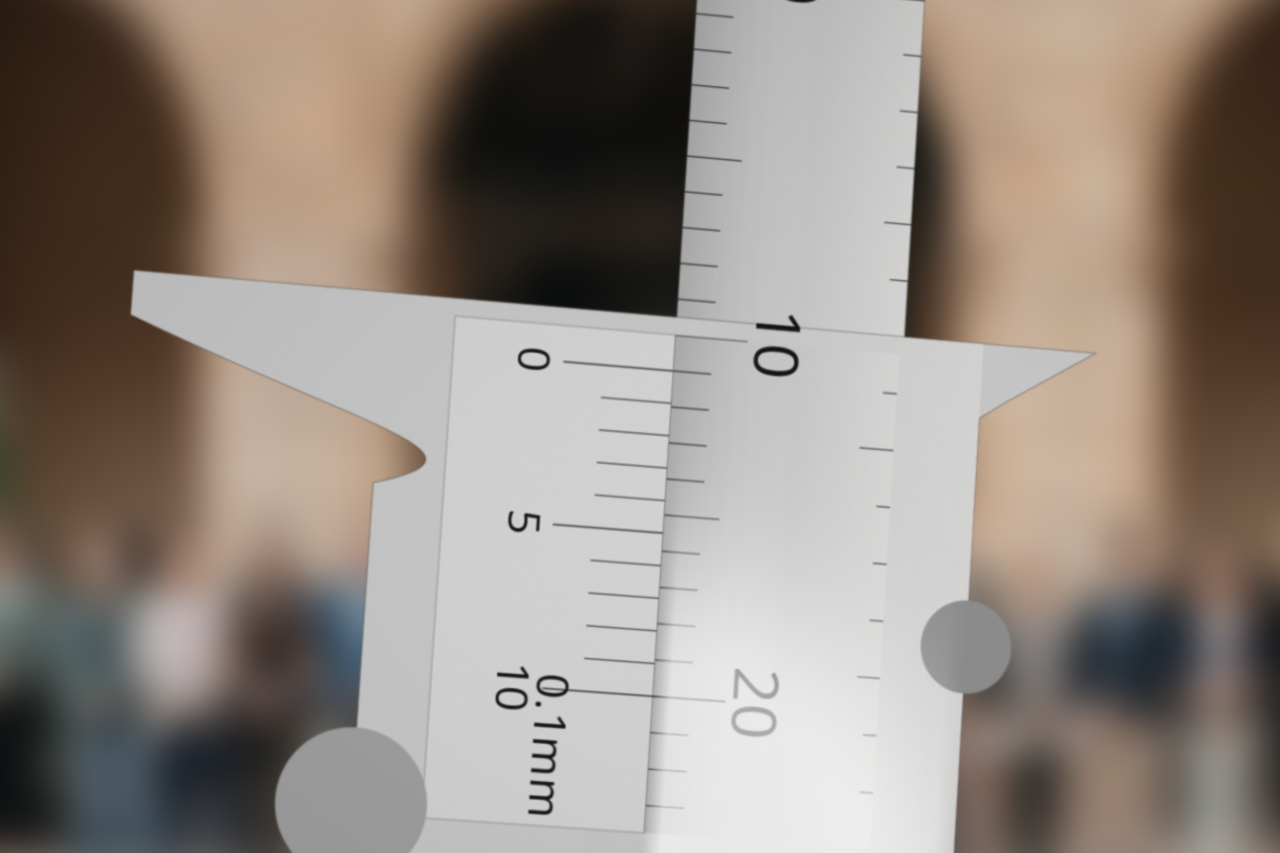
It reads 11.0; mm
